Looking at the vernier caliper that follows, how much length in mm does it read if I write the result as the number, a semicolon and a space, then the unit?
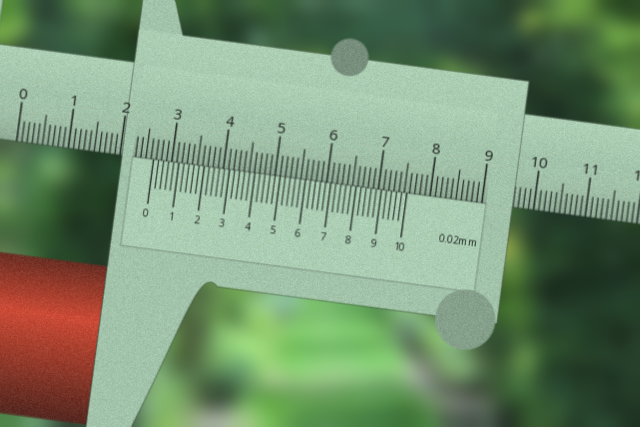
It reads 26.5; mm
